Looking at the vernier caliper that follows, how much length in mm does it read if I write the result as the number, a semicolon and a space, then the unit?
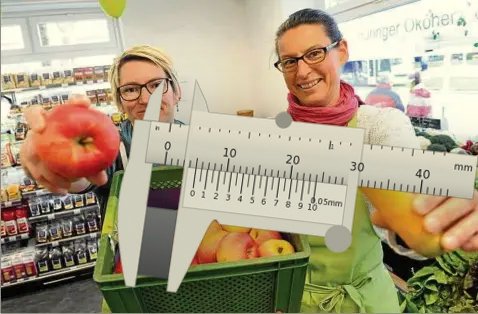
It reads 5.0; mm
